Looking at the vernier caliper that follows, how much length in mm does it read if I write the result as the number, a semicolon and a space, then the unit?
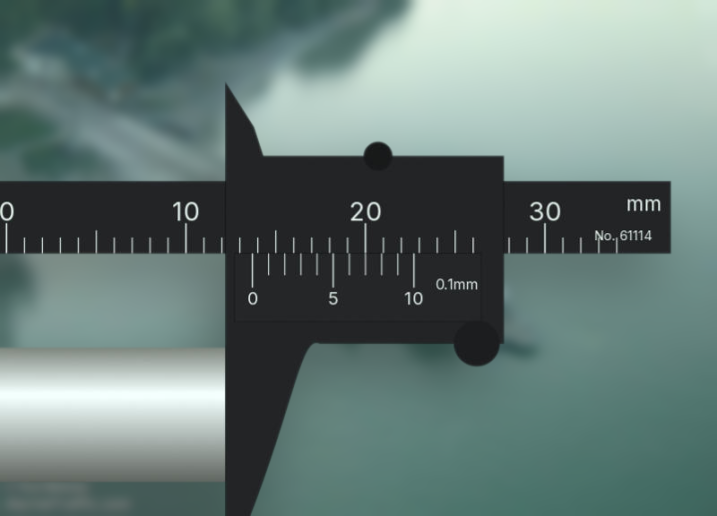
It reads 13.7; mm
